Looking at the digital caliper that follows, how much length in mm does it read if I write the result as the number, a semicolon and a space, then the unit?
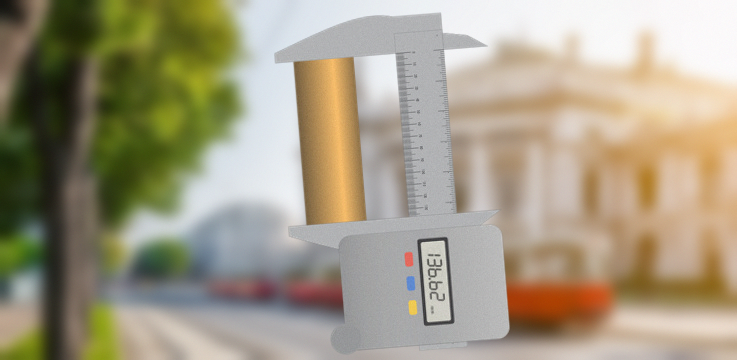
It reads 136.62; mm
